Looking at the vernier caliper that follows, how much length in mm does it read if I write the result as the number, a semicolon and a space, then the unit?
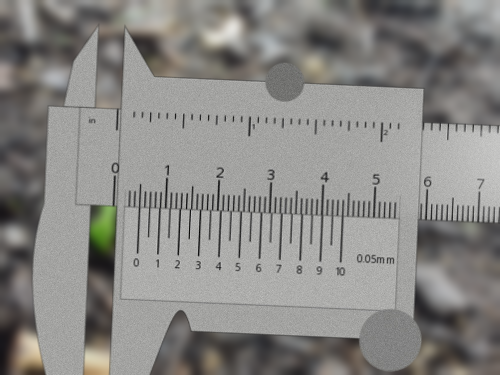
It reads 5.0; mm
